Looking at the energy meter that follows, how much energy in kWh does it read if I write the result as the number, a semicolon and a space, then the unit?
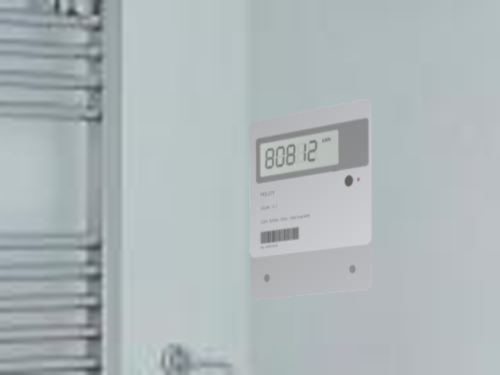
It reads 80812; kWh
